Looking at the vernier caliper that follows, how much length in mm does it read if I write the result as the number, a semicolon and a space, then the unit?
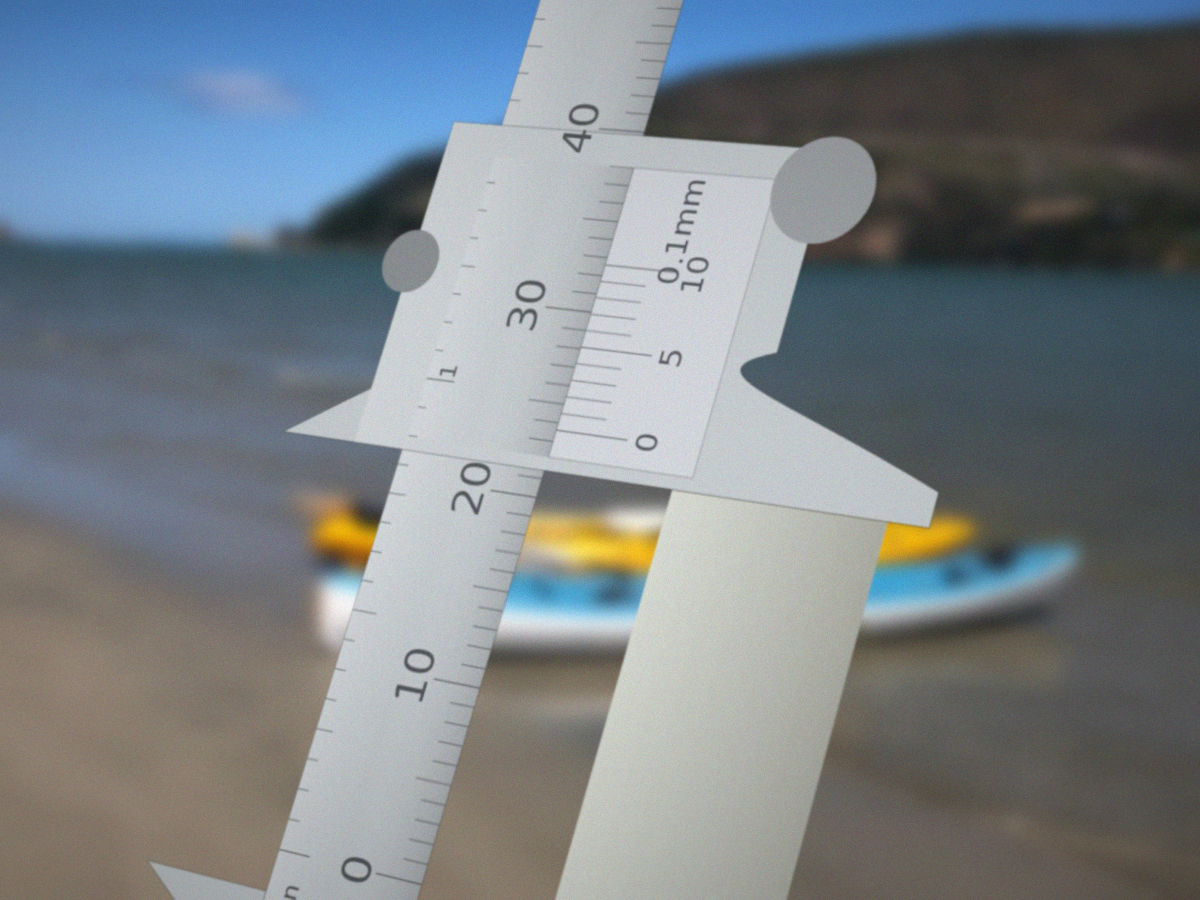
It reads 23.6; mm
